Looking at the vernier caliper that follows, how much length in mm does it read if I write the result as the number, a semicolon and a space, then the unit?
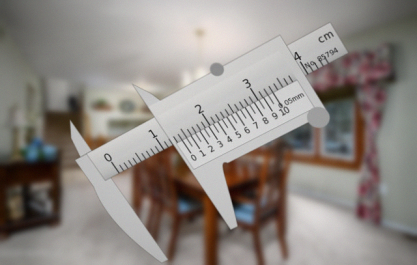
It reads 14.0; mm
